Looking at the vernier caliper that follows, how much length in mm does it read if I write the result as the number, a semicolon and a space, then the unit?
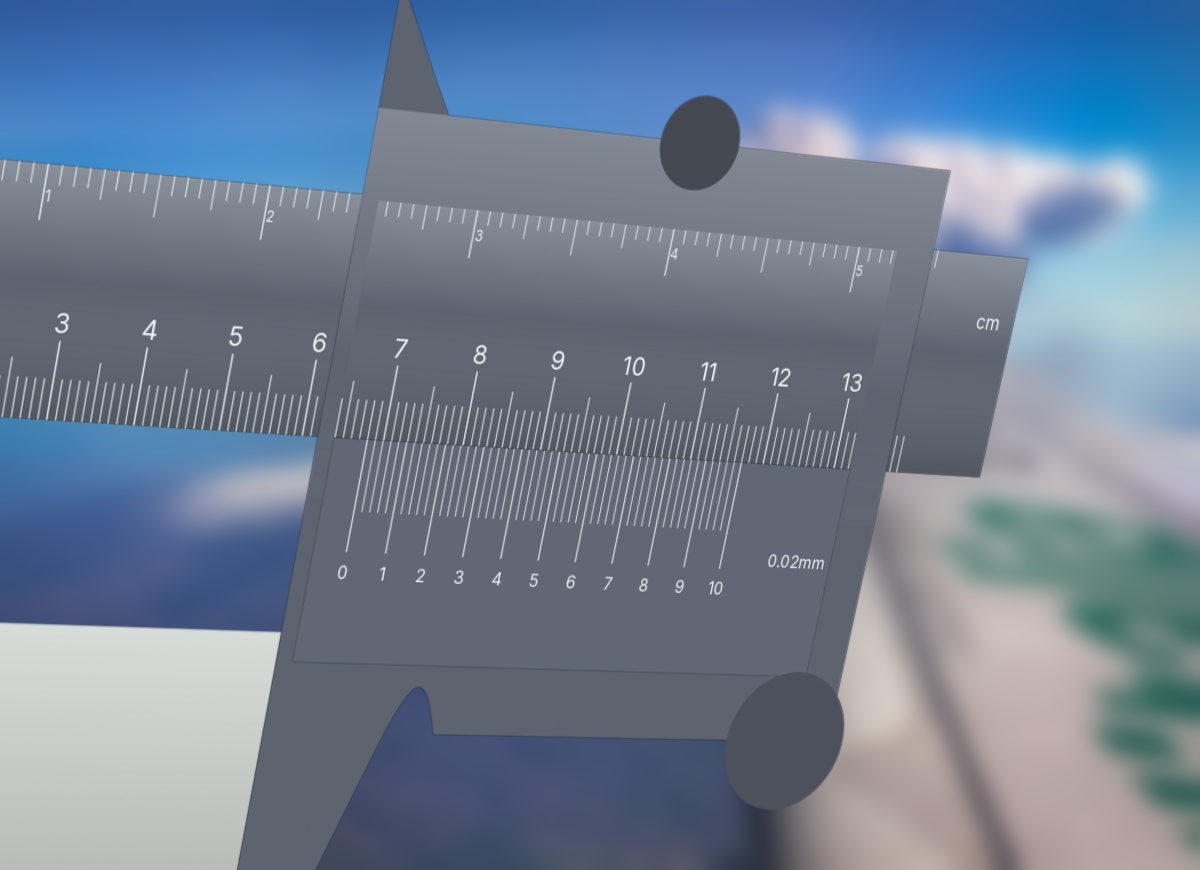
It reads 68.0; mm
